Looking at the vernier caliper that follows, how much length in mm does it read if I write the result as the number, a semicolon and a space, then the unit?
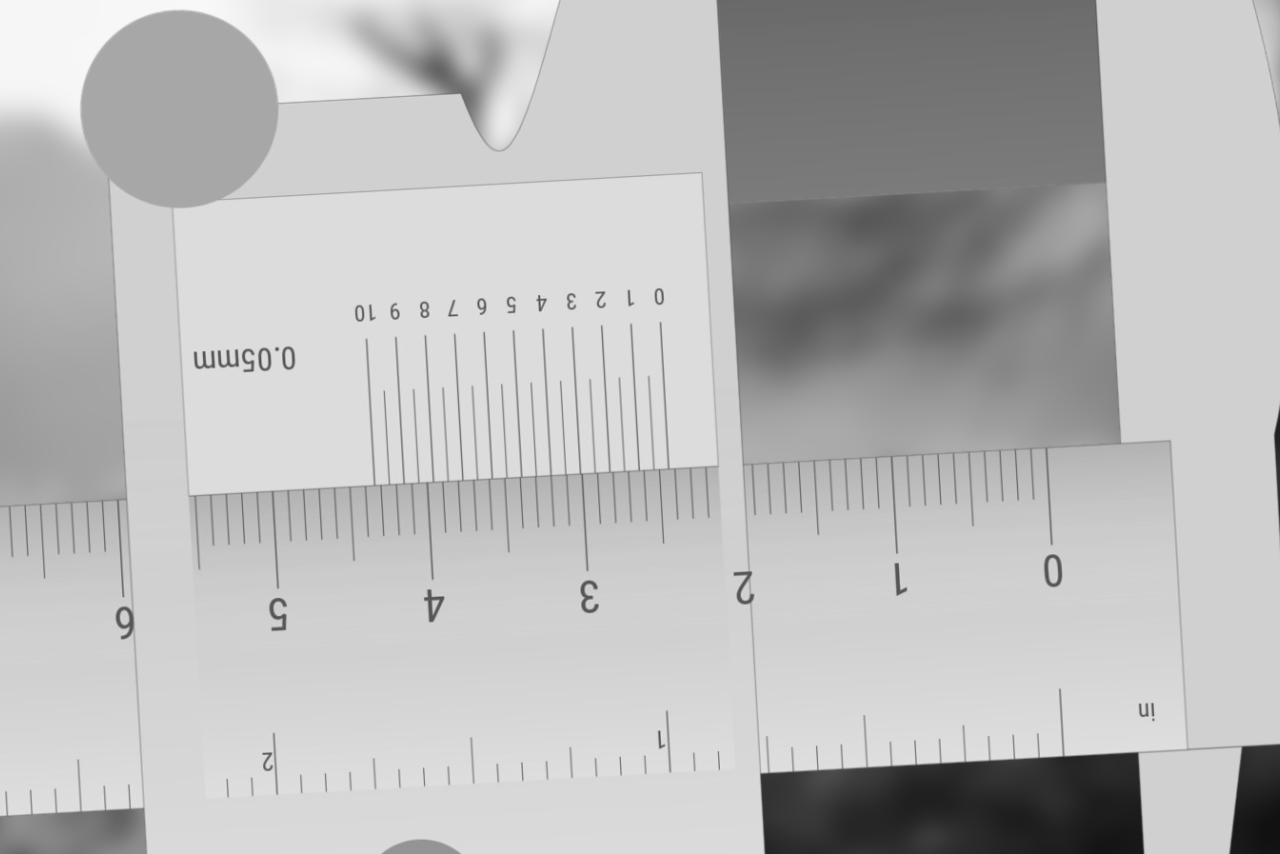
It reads 24.4; mm
